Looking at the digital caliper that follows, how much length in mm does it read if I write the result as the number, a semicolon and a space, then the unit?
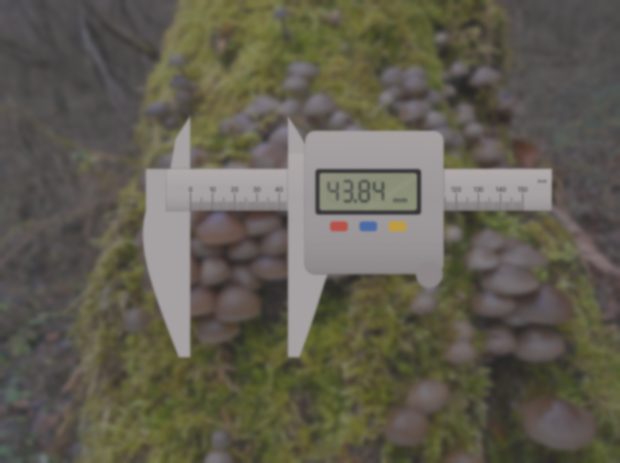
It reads 43.84; mm
